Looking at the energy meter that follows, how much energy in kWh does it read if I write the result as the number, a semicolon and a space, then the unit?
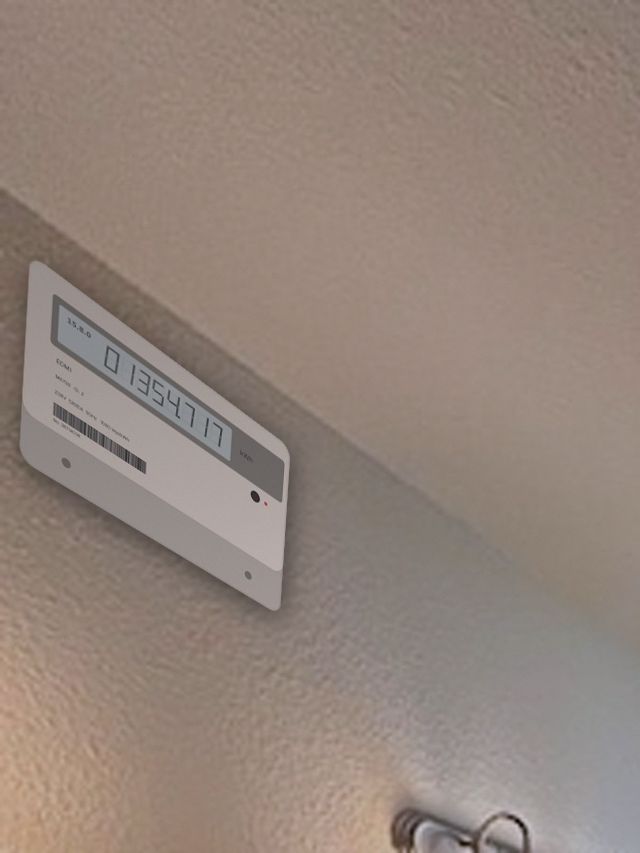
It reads 1354.717; kWh
